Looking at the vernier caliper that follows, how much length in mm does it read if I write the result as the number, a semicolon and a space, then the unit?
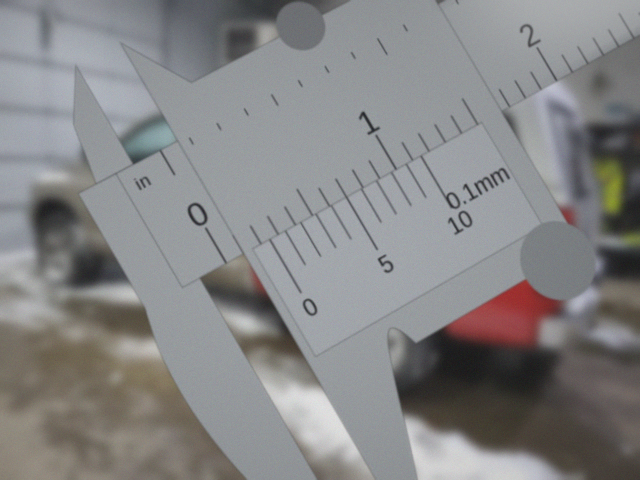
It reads 2.5; mm
